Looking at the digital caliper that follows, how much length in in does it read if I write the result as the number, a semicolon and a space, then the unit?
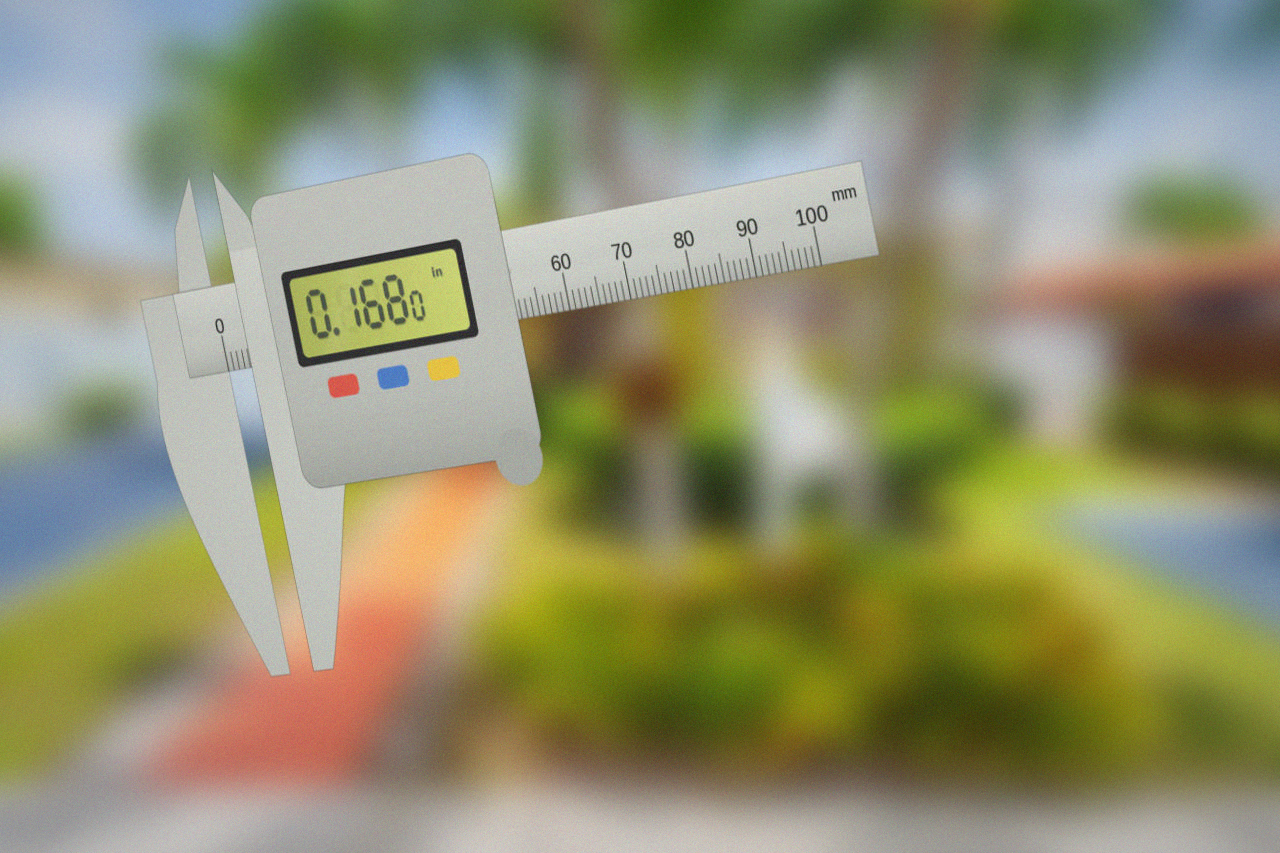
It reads 0.1680; in
